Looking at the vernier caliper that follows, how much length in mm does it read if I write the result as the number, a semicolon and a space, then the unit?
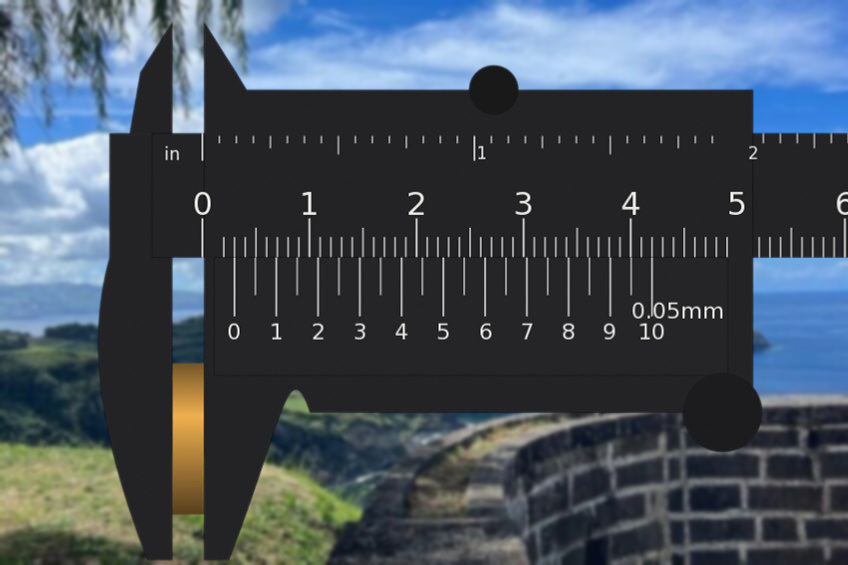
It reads 3.0; mm
